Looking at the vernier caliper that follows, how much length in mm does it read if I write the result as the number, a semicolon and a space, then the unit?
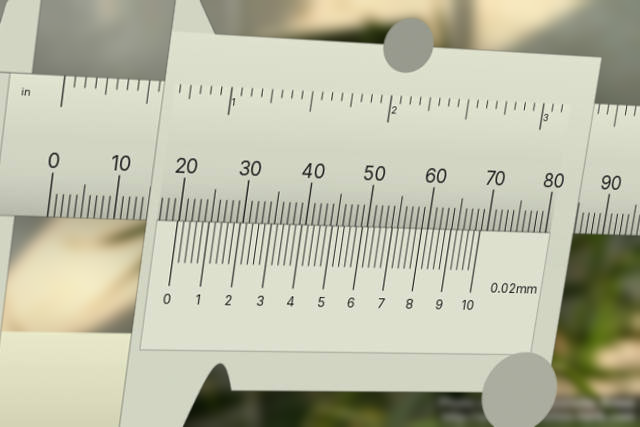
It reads 19.8; mm
